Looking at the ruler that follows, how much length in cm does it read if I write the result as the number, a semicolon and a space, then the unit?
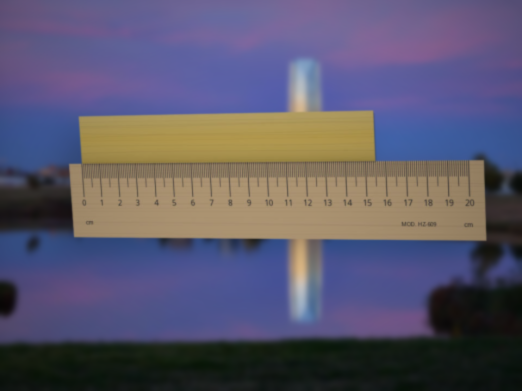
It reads 15.5; cm
